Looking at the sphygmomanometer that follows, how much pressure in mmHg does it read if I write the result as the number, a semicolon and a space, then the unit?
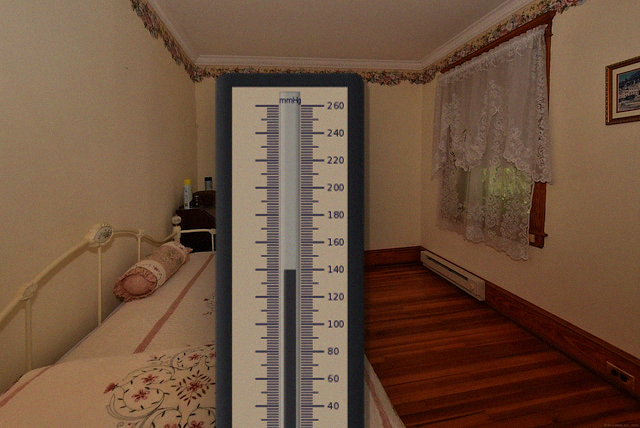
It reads 140; mmHg
